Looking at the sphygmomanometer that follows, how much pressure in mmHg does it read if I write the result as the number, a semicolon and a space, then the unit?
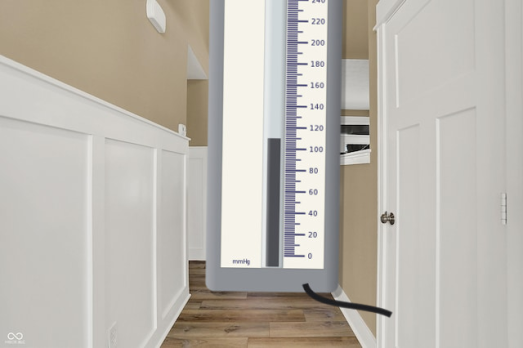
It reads 110; mmHg
